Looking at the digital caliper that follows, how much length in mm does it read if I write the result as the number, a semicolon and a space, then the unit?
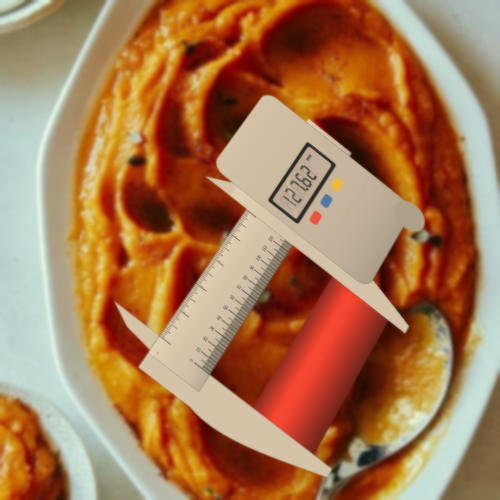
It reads 127.62; mm
